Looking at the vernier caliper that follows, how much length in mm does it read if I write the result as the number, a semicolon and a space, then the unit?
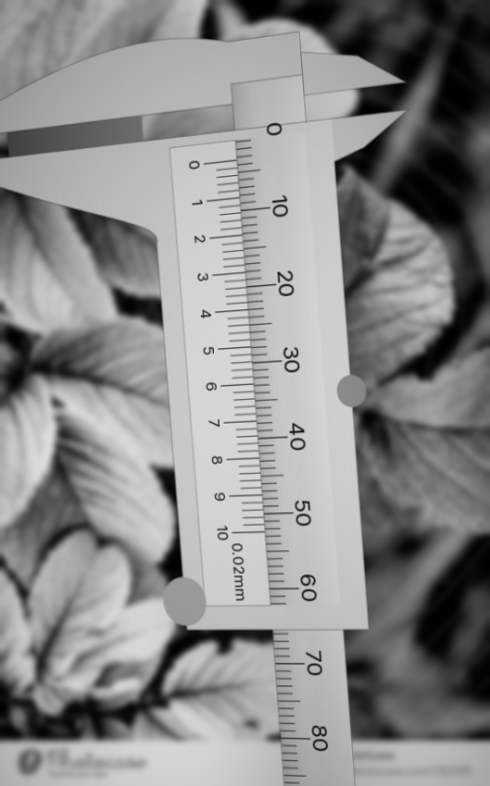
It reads 3.4; mm
